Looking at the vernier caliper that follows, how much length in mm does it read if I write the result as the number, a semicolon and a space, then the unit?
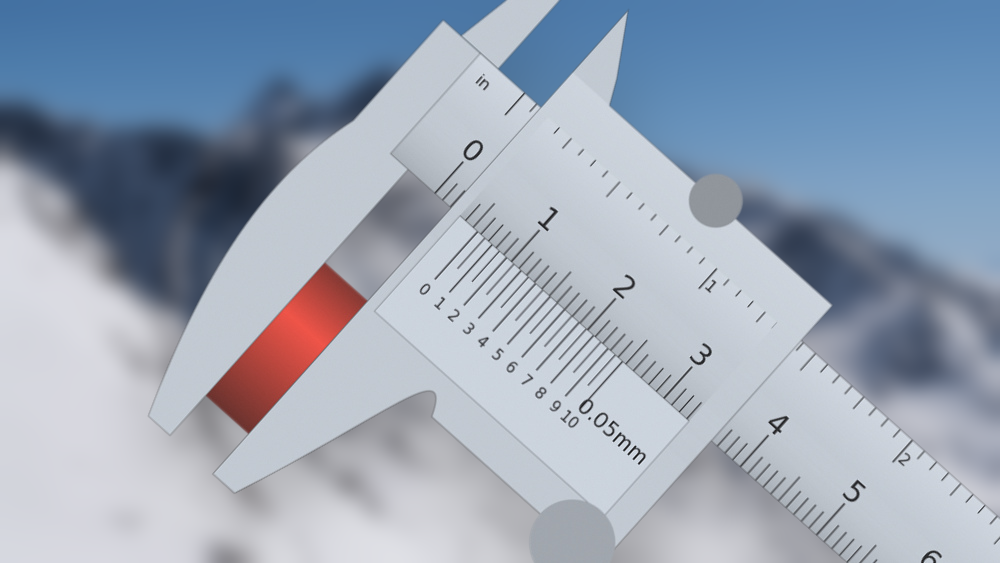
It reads 5.6; mm
